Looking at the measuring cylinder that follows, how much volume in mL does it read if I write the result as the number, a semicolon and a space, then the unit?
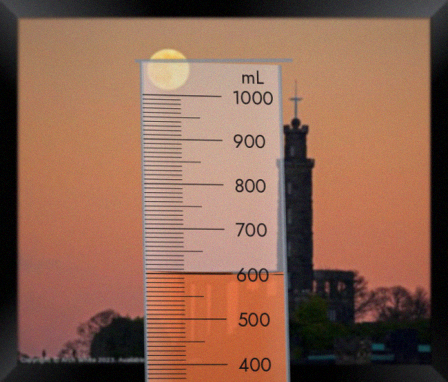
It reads 600; mL
